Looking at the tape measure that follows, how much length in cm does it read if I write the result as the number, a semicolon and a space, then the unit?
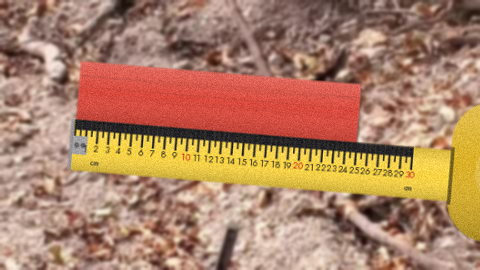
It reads 25; cm
